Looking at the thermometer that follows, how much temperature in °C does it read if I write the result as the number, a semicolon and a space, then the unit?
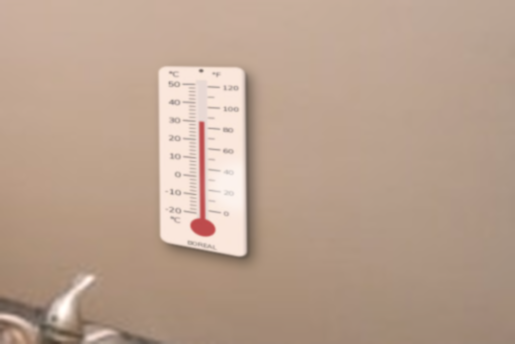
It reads 30; °C
